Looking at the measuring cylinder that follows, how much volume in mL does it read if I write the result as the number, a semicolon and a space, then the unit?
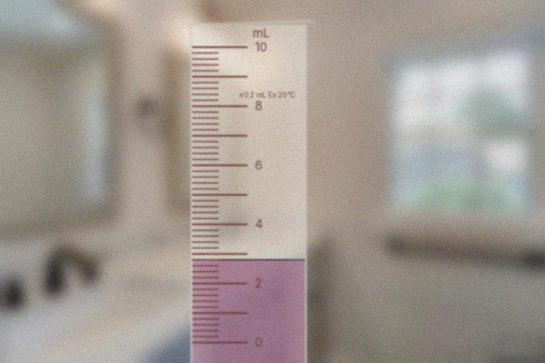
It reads 2.8; mL
